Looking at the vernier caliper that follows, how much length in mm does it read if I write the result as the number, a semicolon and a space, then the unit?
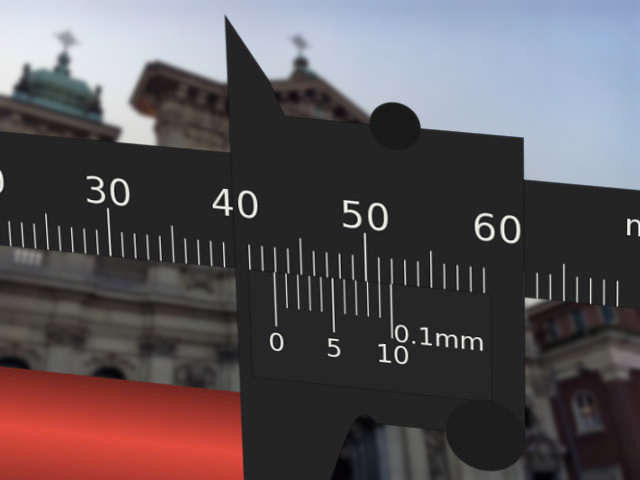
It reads 42.9; mm
